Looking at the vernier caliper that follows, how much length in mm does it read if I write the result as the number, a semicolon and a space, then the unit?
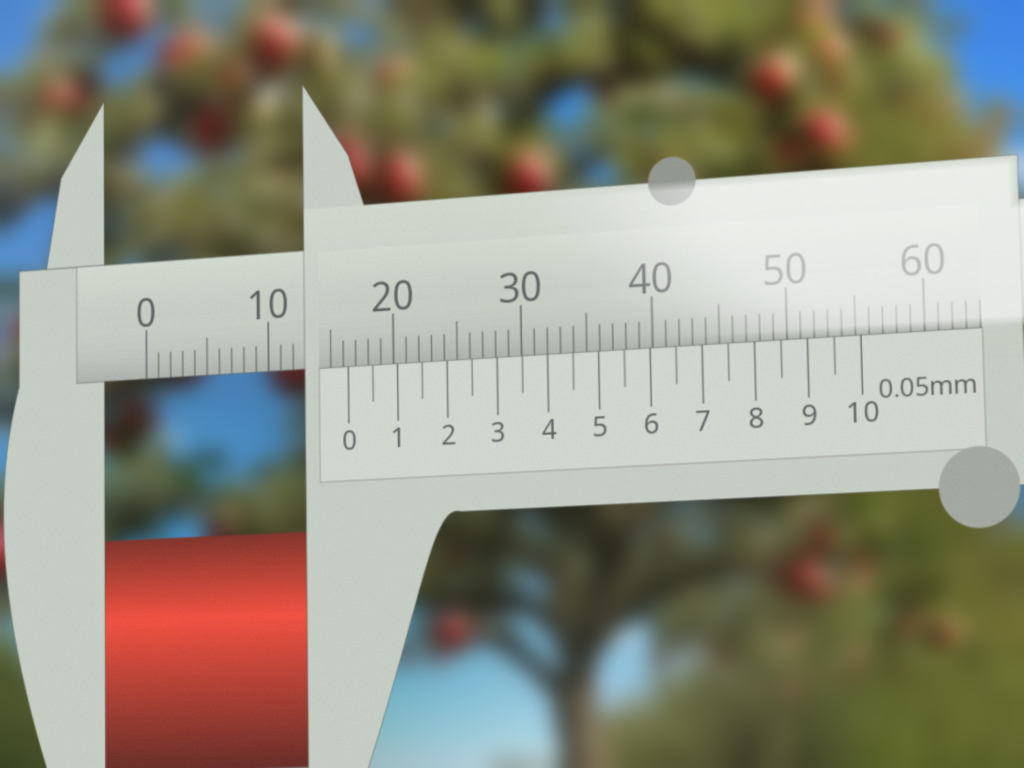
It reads 16.4; mm
